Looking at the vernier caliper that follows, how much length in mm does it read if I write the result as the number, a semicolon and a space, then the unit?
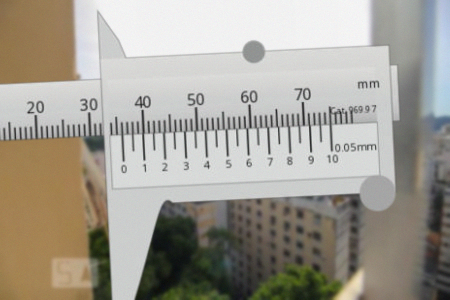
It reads 36.0; mm
